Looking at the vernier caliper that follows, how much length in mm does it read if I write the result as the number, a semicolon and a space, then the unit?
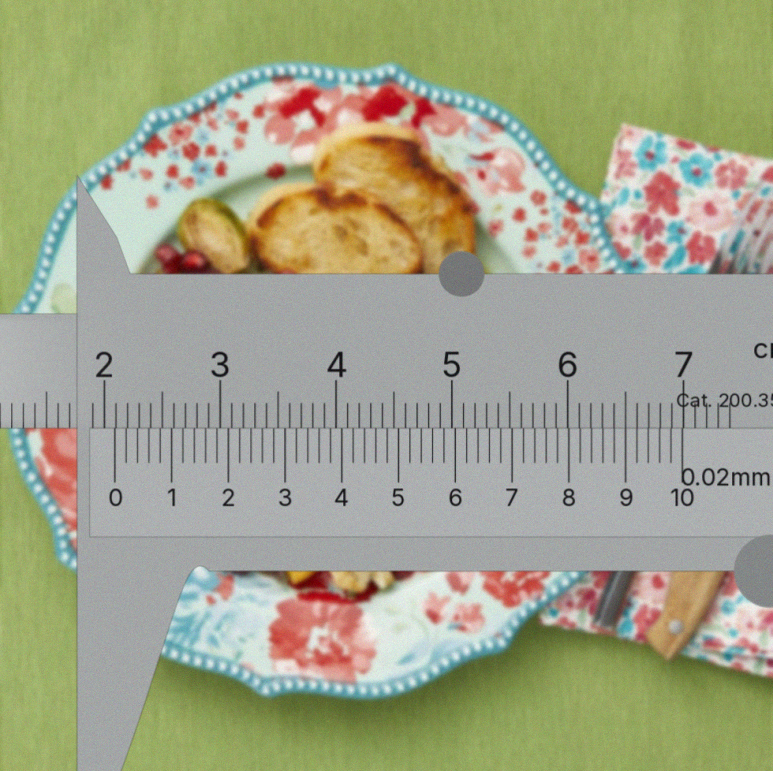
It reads 20.9; mm
